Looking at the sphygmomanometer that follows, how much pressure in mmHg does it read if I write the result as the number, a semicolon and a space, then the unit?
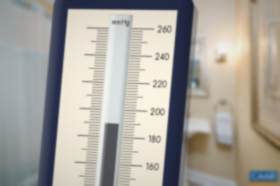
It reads 190; mmHg
